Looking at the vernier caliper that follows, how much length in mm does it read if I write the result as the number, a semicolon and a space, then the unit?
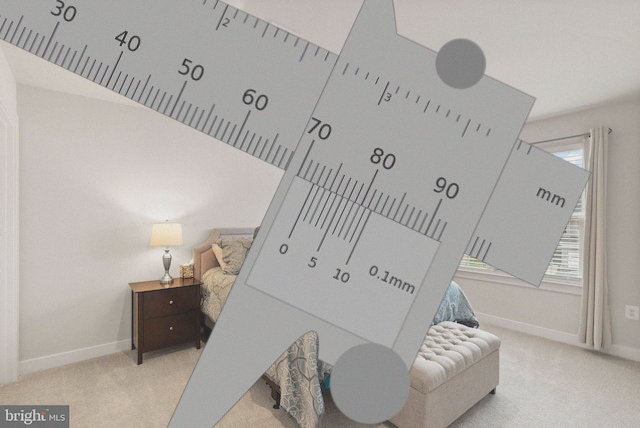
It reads 72.6; mm
